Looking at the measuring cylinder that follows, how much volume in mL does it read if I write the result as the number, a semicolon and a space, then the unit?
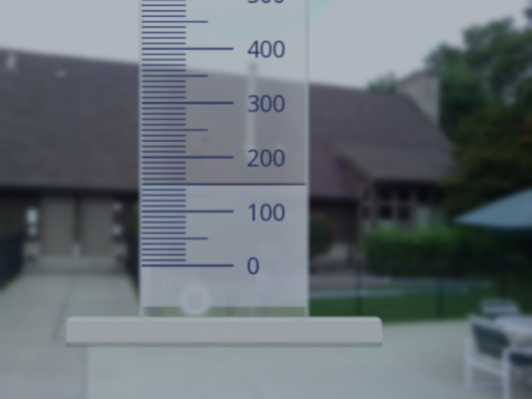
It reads 150; mL
